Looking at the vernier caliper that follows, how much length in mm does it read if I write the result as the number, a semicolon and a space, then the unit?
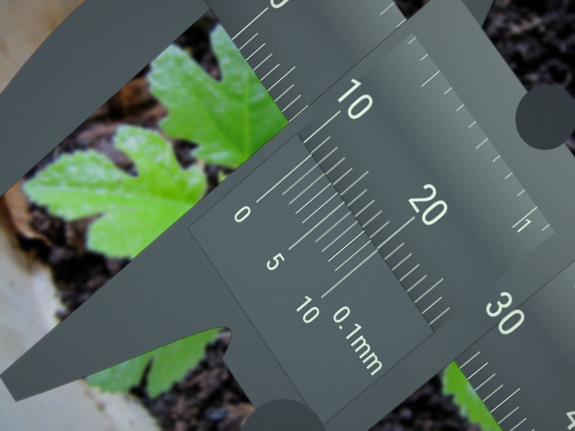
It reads 11.1; mm
